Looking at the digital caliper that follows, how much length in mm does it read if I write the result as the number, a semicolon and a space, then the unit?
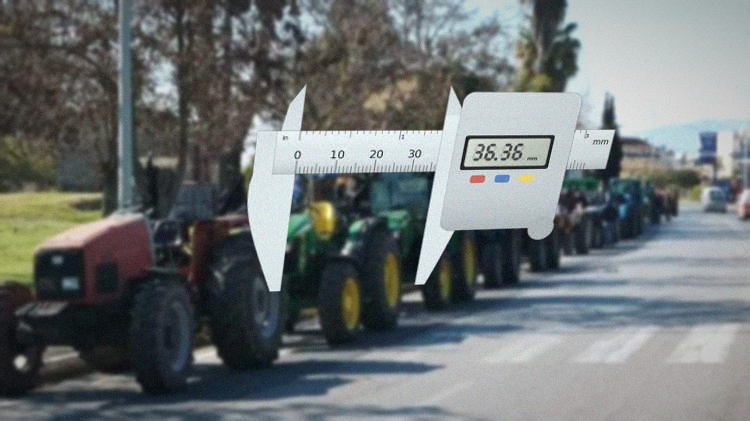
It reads 36.36; mm
